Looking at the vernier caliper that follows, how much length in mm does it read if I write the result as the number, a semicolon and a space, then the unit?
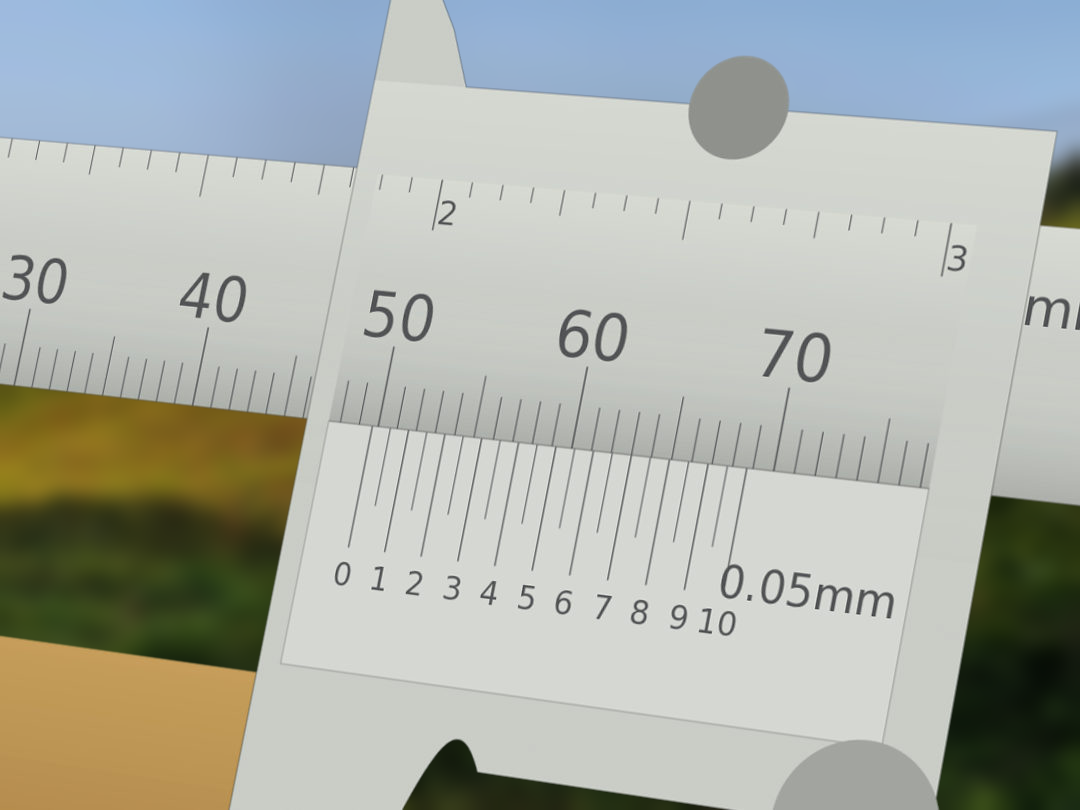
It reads 49.7; mm
